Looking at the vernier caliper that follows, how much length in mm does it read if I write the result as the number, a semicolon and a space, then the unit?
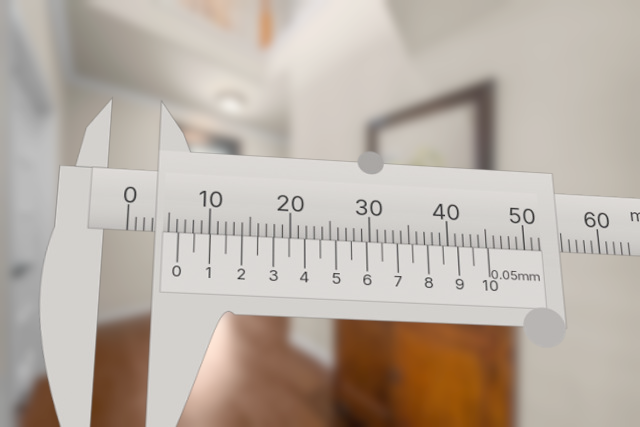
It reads 6.2; mm
